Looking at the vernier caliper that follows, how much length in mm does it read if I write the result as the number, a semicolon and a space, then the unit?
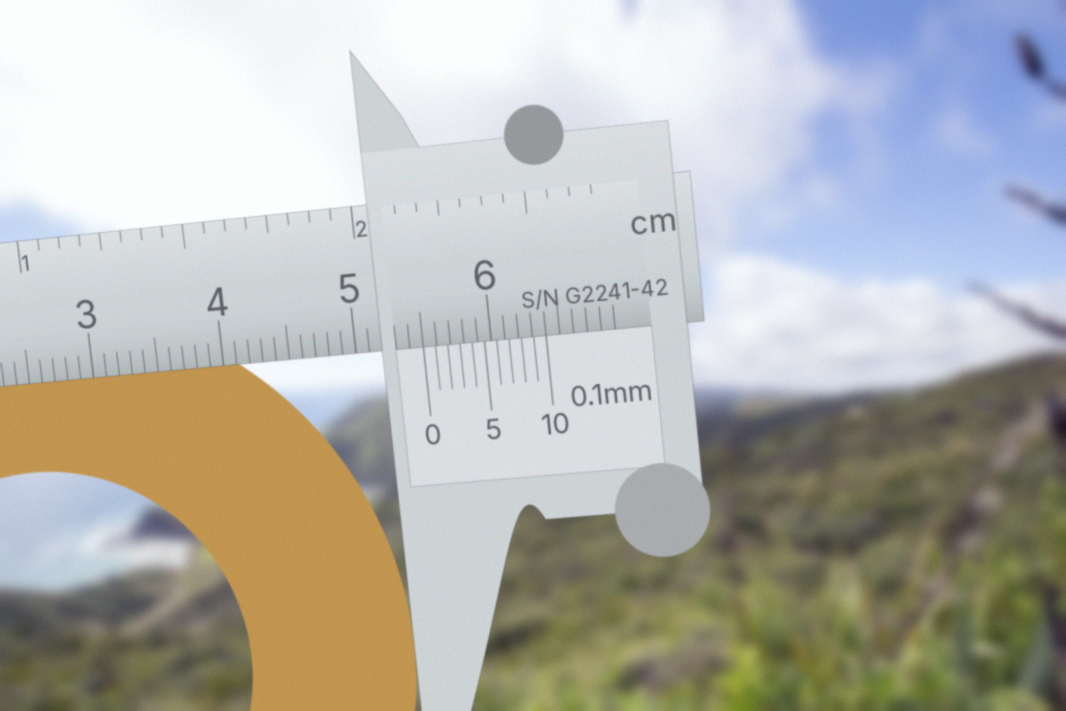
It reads 55.0; mm
